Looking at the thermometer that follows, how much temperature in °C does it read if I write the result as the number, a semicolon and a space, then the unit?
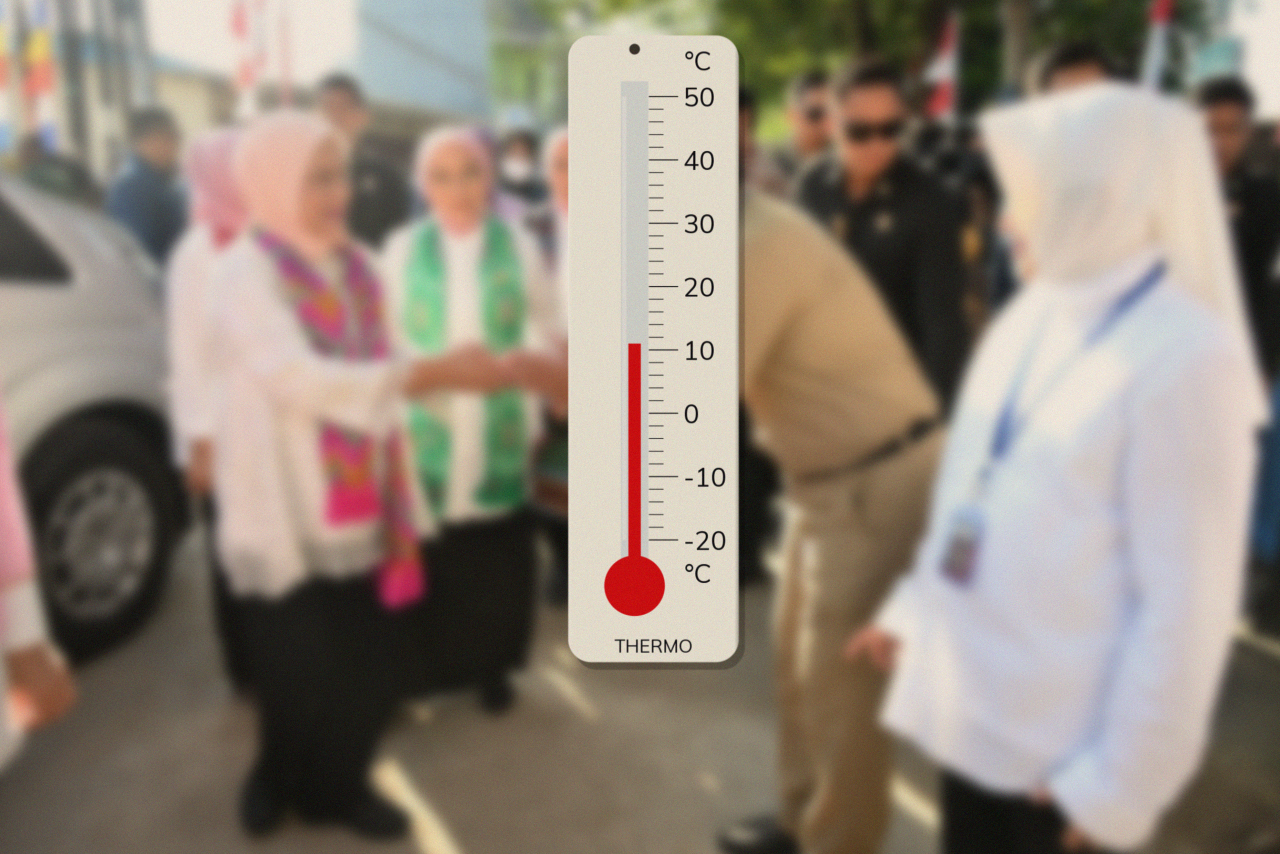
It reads 11; °C
